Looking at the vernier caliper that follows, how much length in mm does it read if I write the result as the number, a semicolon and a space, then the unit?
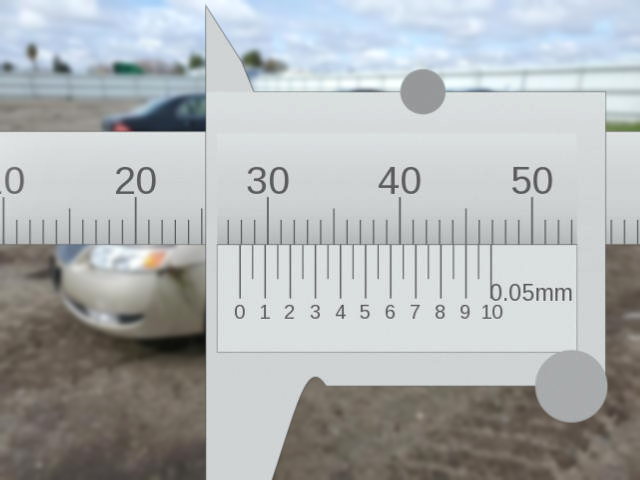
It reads 27.9; mm
